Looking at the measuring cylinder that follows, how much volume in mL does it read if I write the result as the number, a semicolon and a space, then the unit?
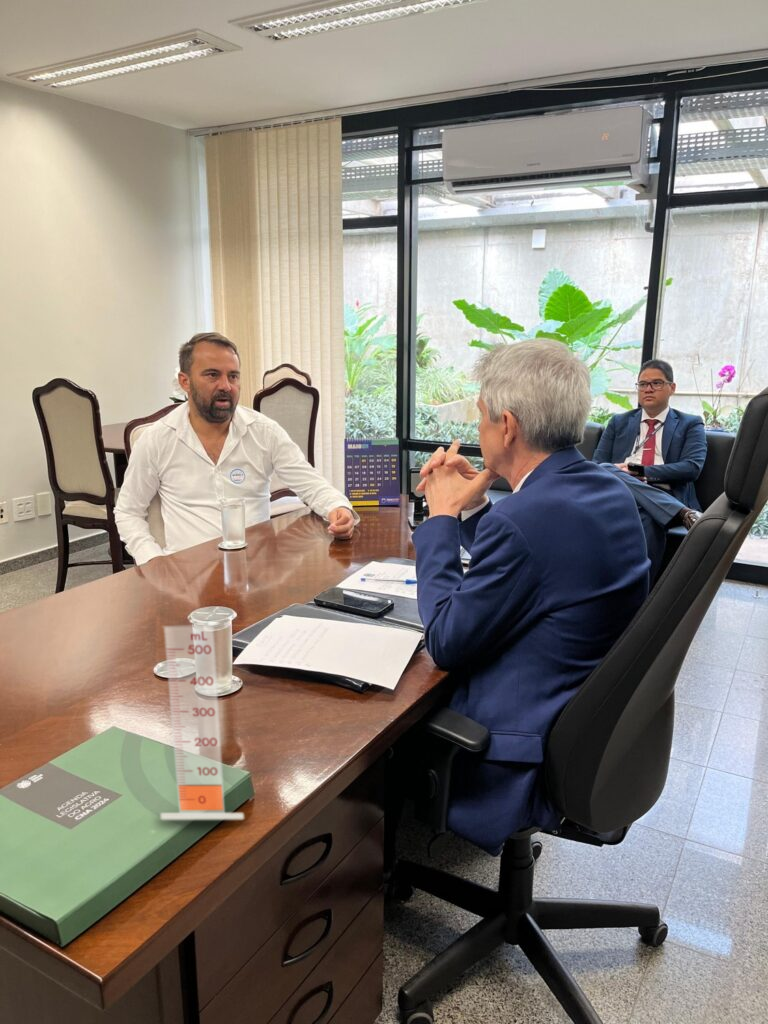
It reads 50; mL
